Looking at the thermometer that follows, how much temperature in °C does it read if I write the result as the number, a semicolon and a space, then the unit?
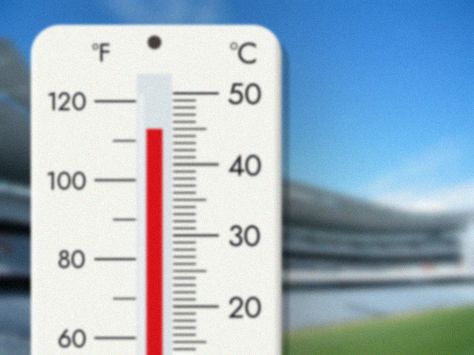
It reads 45; °C
